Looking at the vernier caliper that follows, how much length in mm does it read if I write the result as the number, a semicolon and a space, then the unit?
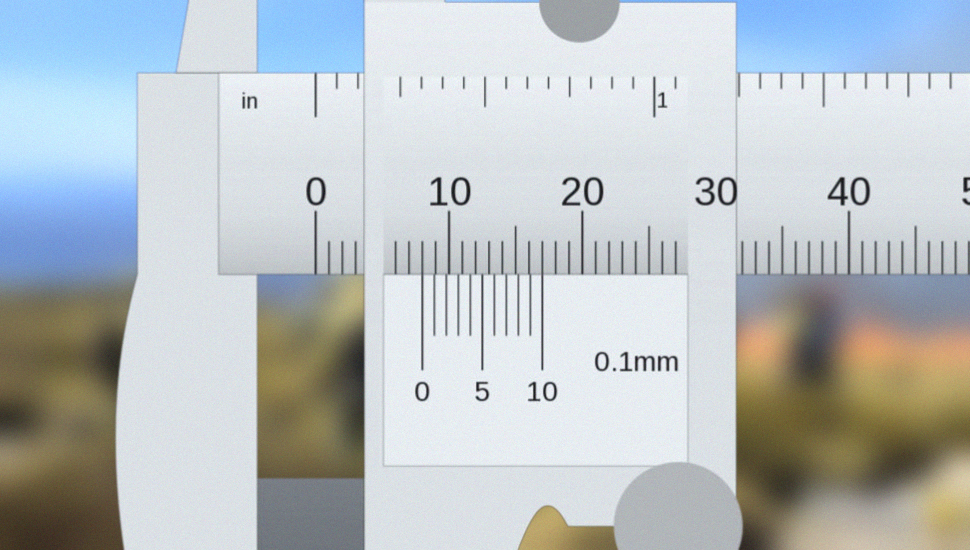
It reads 8.0; mm
